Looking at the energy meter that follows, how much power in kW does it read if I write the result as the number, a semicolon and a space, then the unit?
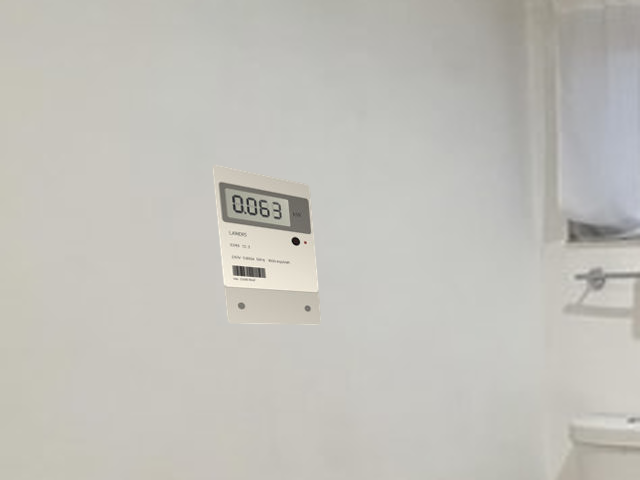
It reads 0.063; kW
